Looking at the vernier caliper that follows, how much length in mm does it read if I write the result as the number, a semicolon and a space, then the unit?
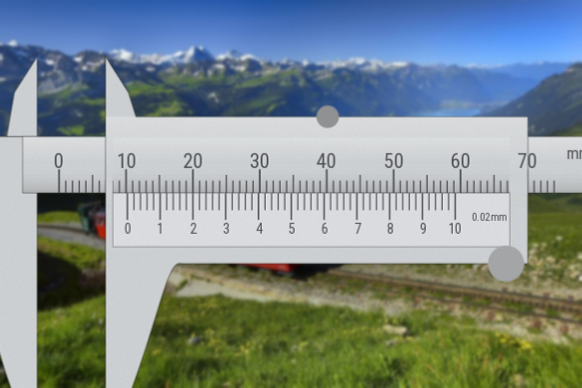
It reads 10.2; mm
